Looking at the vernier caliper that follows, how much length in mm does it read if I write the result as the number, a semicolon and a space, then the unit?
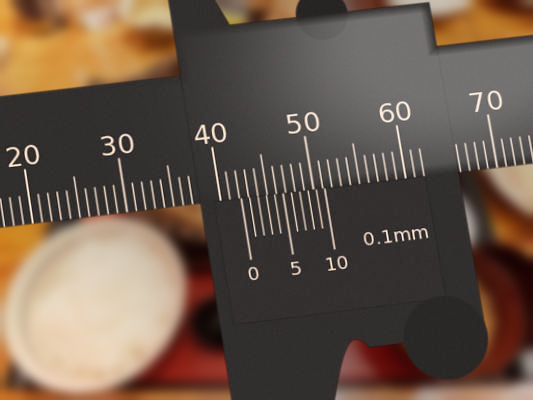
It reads 42.2; mm
